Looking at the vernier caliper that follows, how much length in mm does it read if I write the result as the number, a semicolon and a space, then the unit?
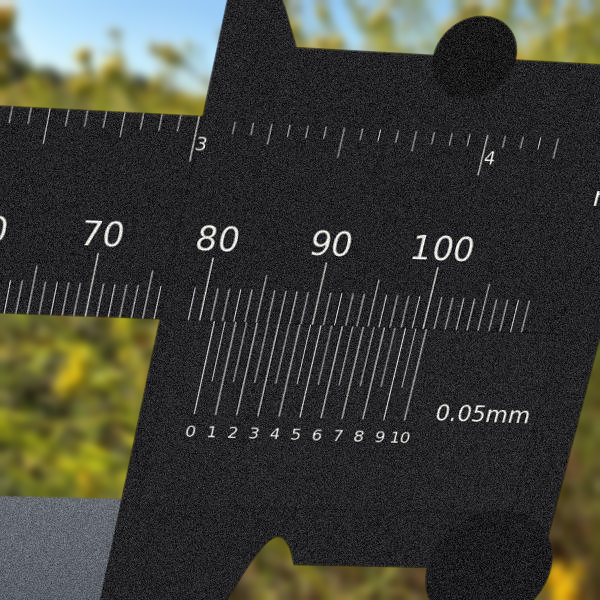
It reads 81.3; mm
